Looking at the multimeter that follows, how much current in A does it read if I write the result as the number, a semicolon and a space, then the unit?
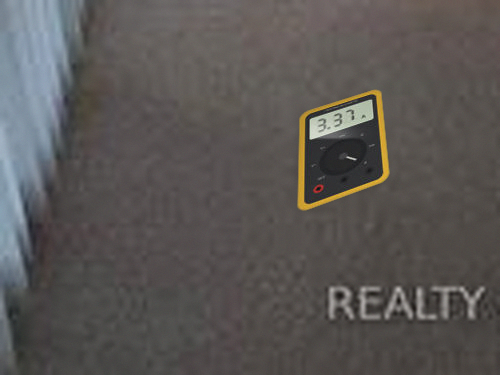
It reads 3.37; A
